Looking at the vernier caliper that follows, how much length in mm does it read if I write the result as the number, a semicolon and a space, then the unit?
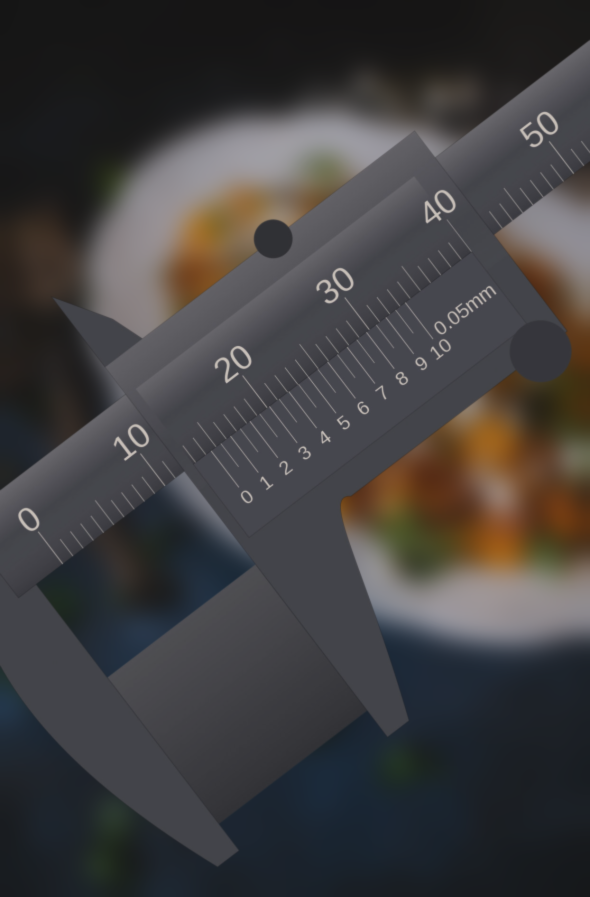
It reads 14.5; mm
